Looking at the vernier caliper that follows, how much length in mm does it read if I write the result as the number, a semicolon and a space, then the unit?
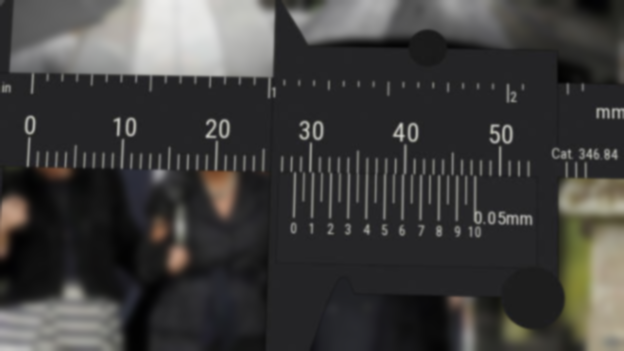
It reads 28.4; mm
